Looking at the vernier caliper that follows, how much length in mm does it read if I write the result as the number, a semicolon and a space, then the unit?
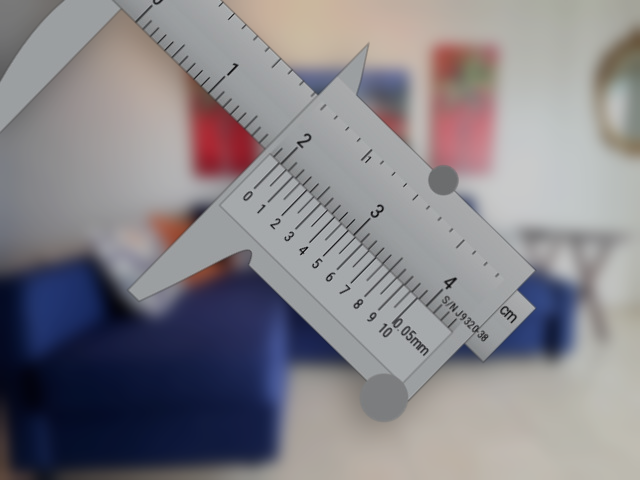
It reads 19.8; mm
